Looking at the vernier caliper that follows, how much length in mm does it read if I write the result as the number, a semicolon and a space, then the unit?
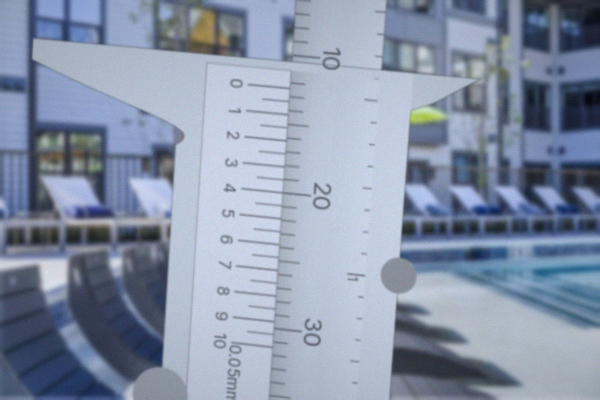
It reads 12.4; mm
